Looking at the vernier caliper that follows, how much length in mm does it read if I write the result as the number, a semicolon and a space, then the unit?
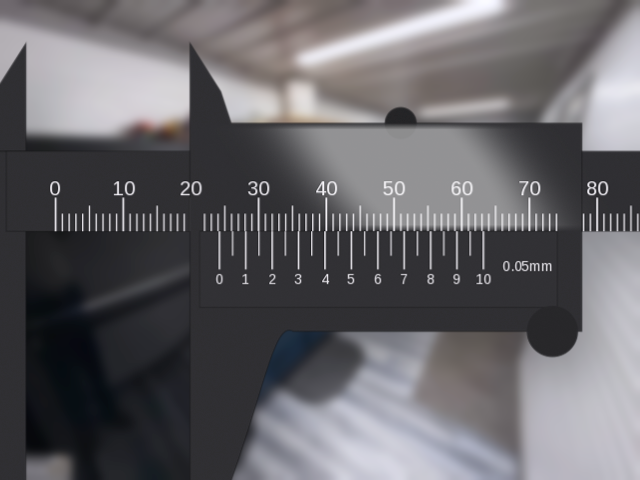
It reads 24.2; mm
